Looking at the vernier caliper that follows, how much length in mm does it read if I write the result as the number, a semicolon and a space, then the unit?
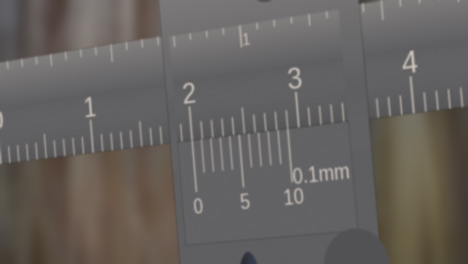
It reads 20.0; mm
